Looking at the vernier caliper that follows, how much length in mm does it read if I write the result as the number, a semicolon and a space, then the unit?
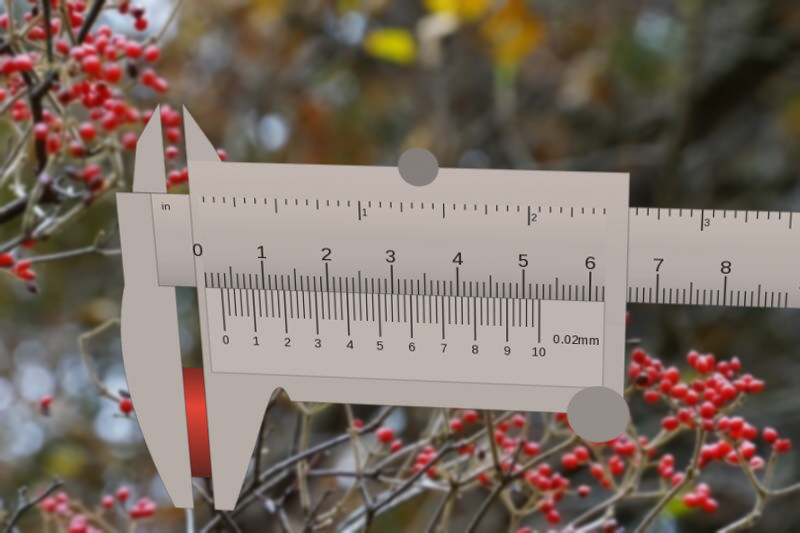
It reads 3.4; mm
